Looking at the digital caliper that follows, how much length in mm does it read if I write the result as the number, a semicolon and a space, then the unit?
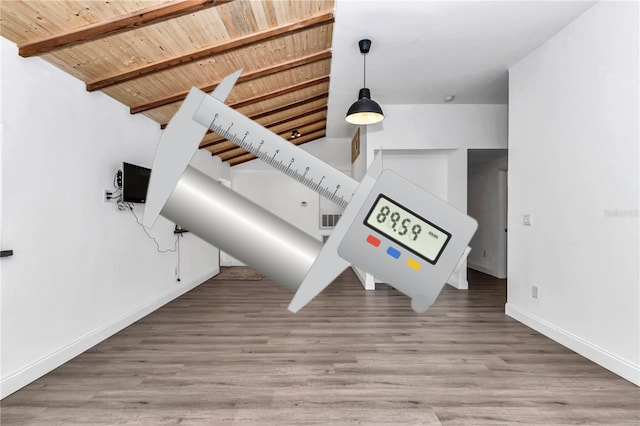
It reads 89.59; mm
